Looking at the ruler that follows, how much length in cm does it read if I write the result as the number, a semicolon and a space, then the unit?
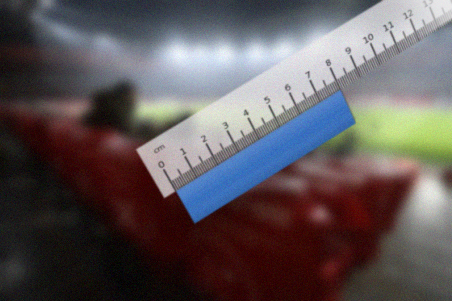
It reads 8; cm
